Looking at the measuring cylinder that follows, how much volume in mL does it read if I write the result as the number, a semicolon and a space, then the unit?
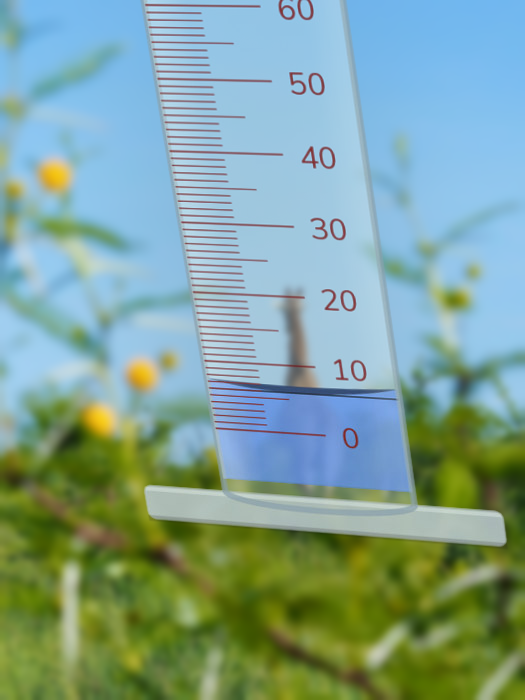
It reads 6; mL
